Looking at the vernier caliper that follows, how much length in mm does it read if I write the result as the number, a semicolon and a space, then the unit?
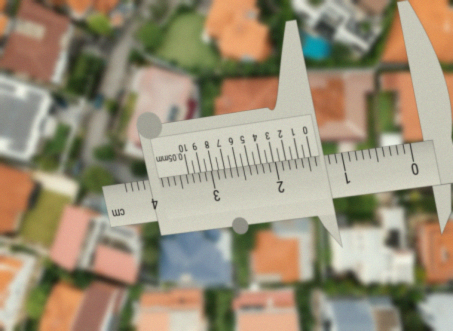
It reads 14.6; mm
